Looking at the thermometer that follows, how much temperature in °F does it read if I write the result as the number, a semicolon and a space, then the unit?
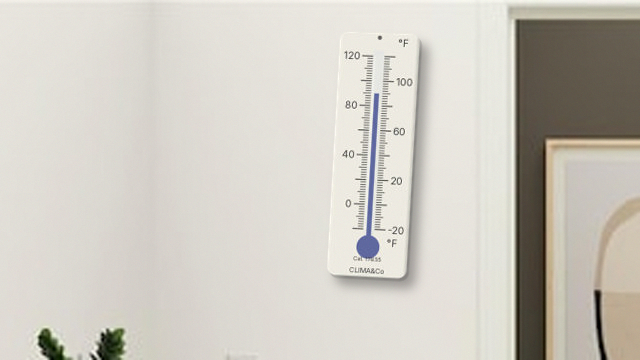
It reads 90; °F
